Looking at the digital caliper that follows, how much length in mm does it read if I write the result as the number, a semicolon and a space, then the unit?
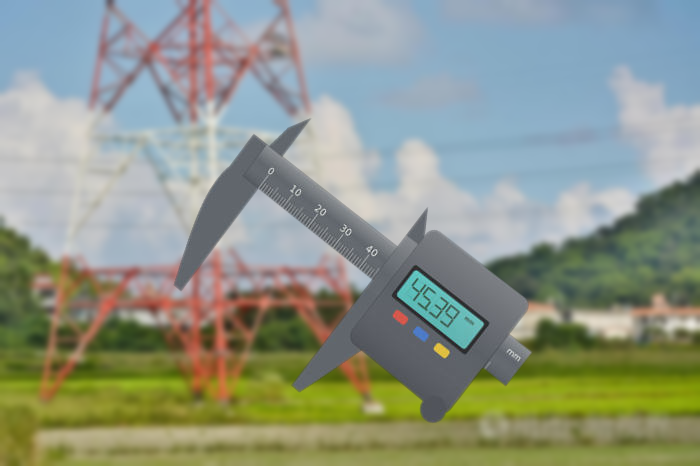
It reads 45.39; mm
